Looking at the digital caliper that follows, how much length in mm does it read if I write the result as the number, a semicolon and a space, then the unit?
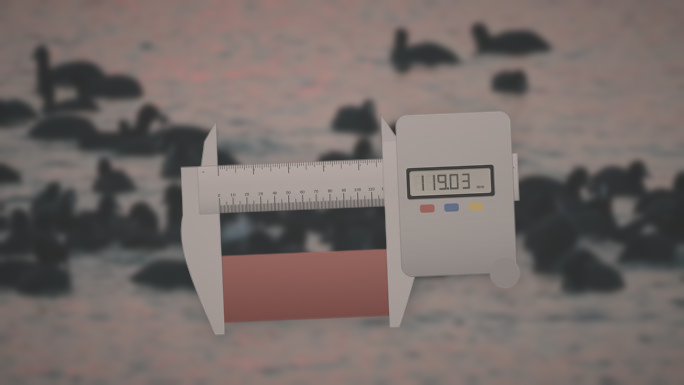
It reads 119.03; mm
